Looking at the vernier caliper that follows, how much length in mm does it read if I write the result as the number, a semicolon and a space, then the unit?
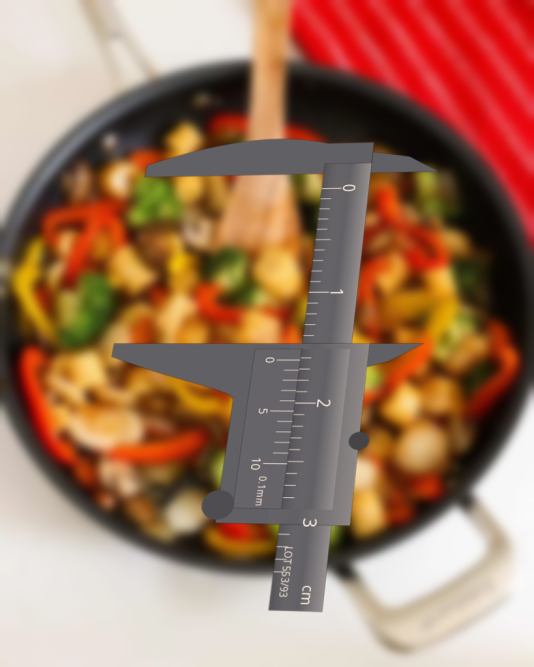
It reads 16.2; mm
